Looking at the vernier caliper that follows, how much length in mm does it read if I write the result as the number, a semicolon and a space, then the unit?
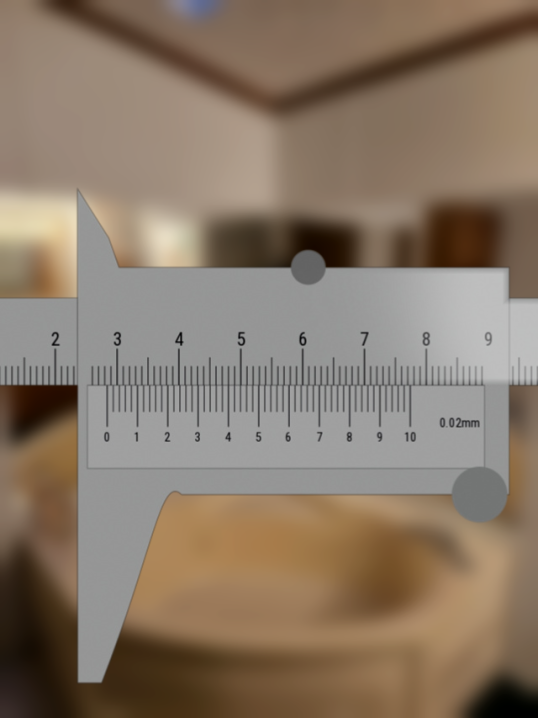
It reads 28.4; mm
